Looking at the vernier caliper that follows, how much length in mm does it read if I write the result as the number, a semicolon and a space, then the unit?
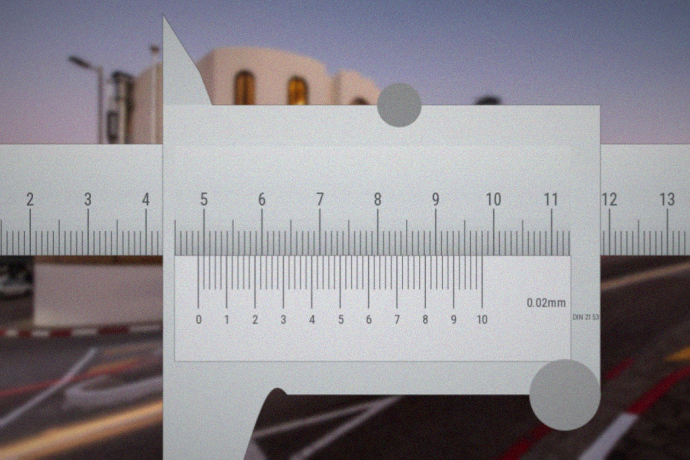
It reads 49.0; mm
